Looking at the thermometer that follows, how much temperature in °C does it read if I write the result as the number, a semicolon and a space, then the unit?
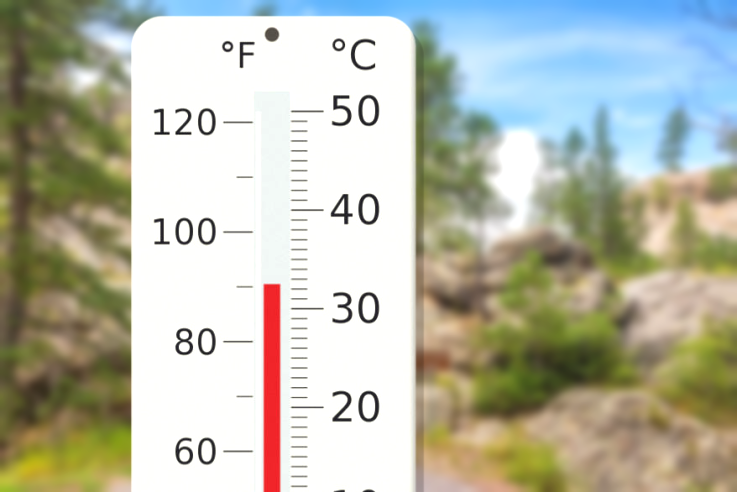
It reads 32.5; °C
